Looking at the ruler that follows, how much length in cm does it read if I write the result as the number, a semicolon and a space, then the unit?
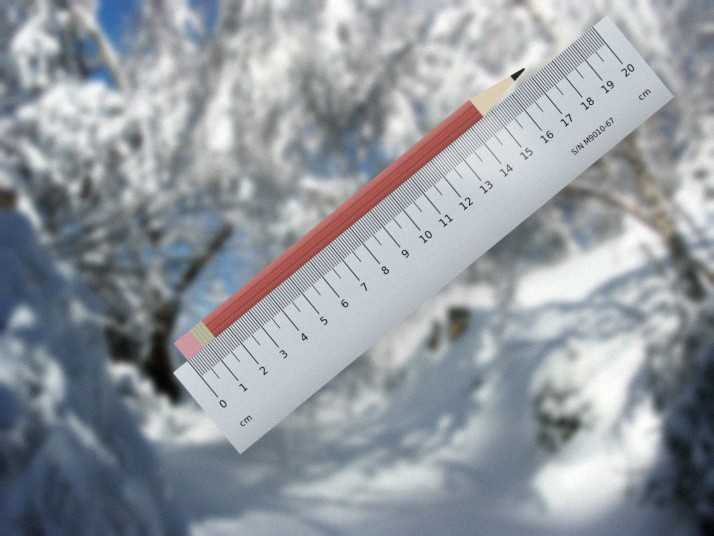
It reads 17; cm
